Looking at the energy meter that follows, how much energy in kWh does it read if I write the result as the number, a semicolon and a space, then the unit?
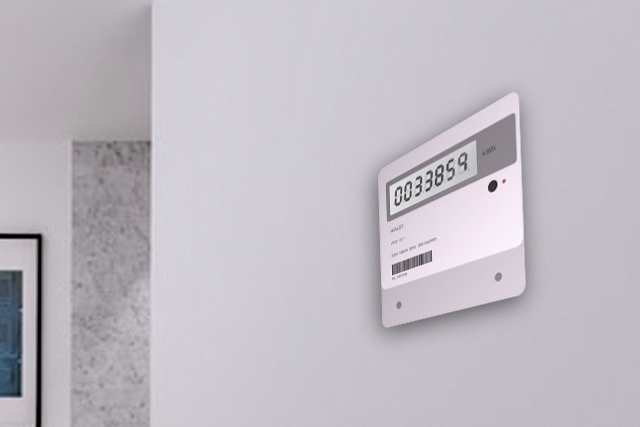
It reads 33859; kWh
